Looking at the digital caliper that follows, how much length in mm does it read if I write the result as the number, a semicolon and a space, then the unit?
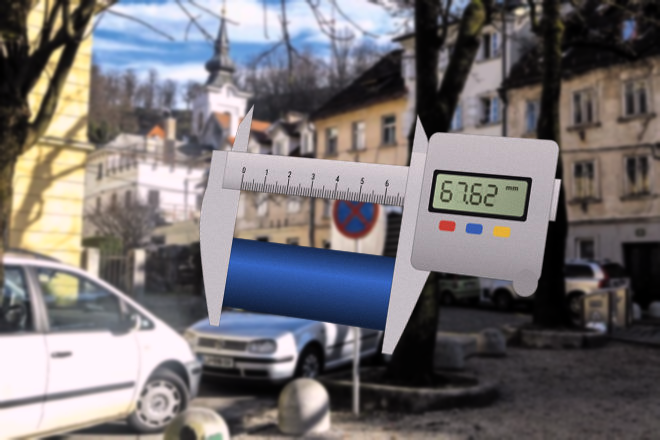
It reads 67.62; mm
